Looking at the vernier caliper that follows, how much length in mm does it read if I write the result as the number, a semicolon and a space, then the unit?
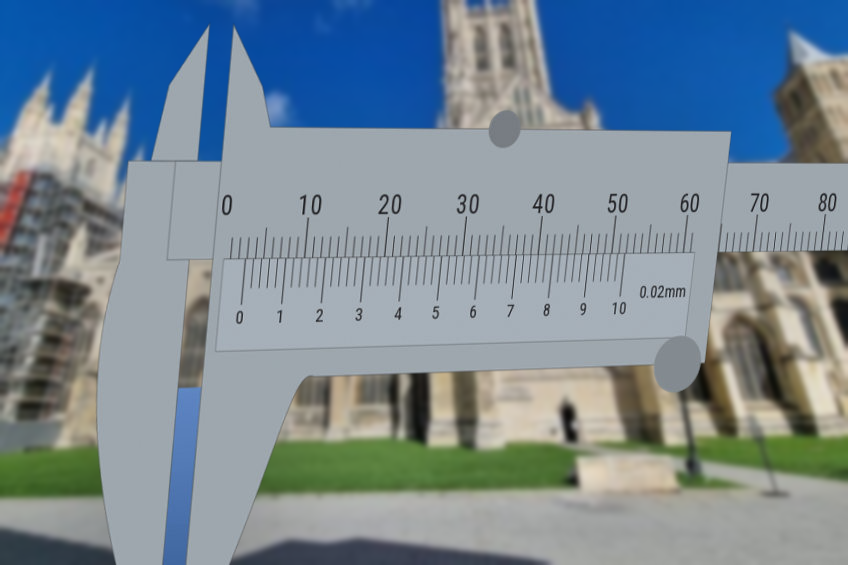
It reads 2.8; mm
